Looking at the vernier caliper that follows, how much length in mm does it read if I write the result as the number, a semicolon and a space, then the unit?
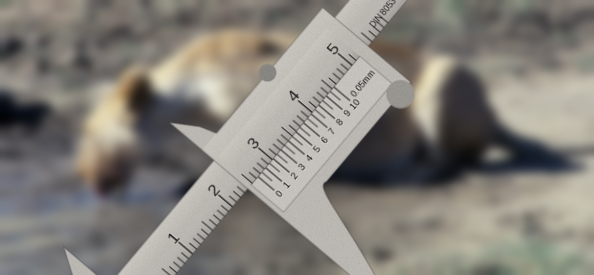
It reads 26.4; mm
